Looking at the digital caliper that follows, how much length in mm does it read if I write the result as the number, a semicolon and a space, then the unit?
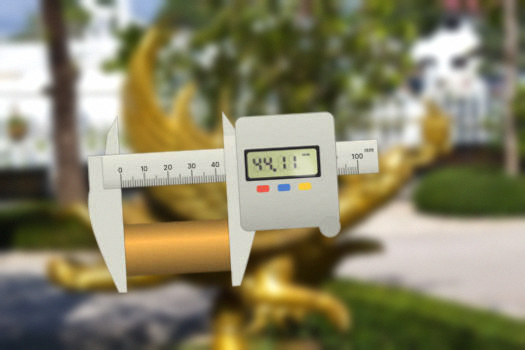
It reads 44.11; mm
